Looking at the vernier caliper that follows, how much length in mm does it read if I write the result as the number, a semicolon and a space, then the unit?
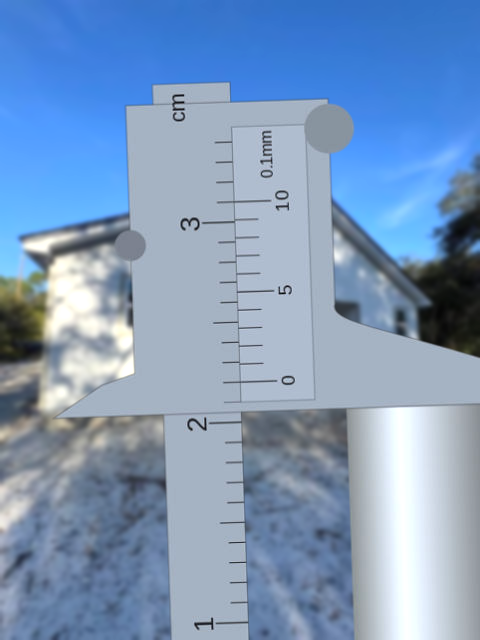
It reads 22.0; mm
